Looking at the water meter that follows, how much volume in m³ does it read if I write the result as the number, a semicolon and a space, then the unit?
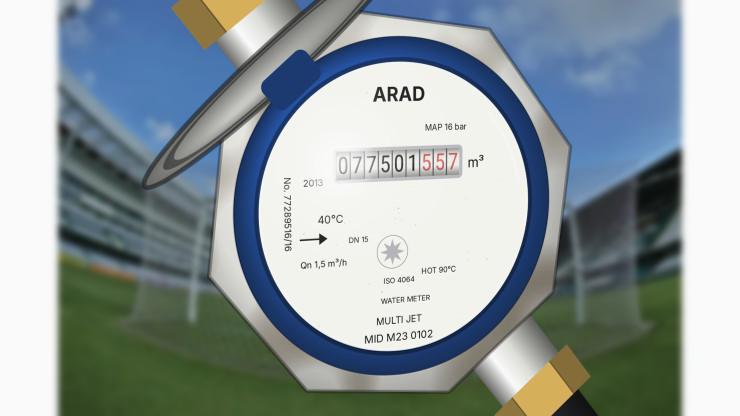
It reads 77501.557; m³
